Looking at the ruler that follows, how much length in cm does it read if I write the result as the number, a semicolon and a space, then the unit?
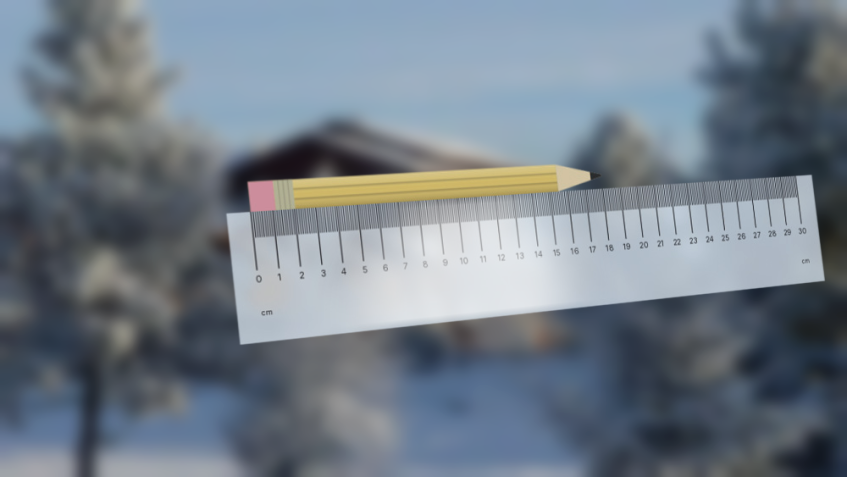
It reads 18; cm
